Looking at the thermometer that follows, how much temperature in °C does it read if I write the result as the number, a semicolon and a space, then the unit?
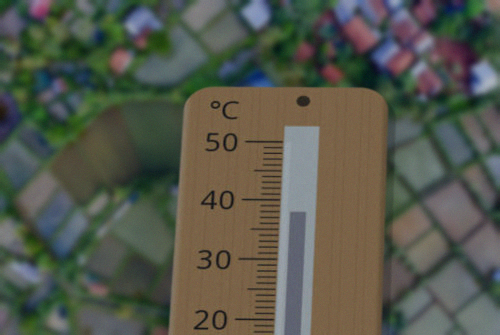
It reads 38; °C
